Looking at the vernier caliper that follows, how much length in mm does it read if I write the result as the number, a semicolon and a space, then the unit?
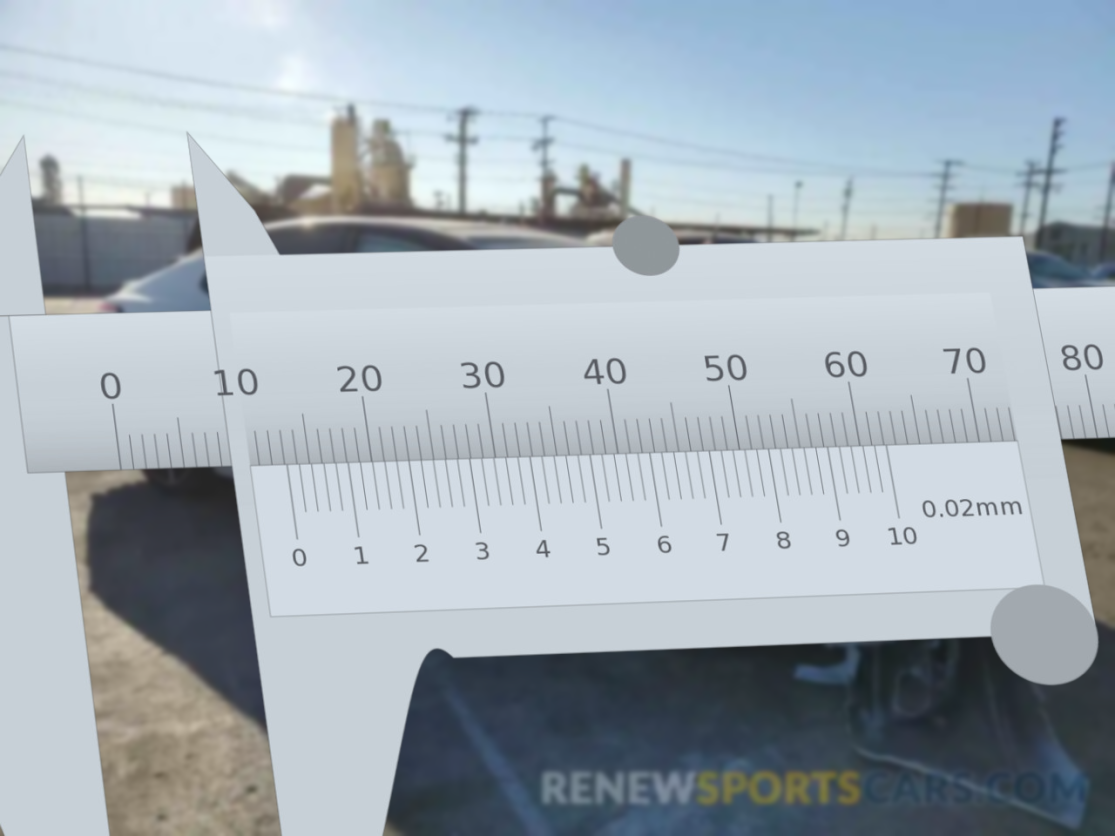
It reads 13.2; mm
